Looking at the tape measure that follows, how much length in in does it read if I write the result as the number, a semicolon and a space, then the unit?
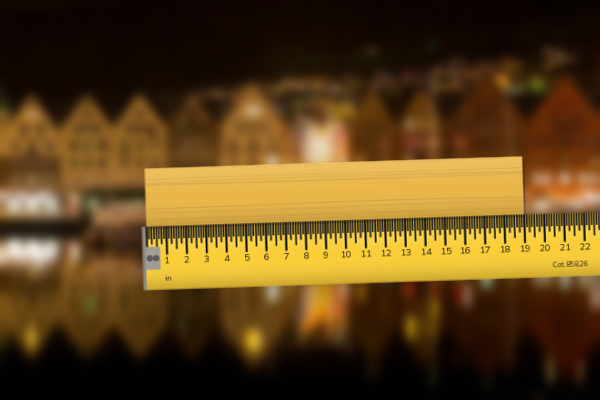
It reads 19; in
